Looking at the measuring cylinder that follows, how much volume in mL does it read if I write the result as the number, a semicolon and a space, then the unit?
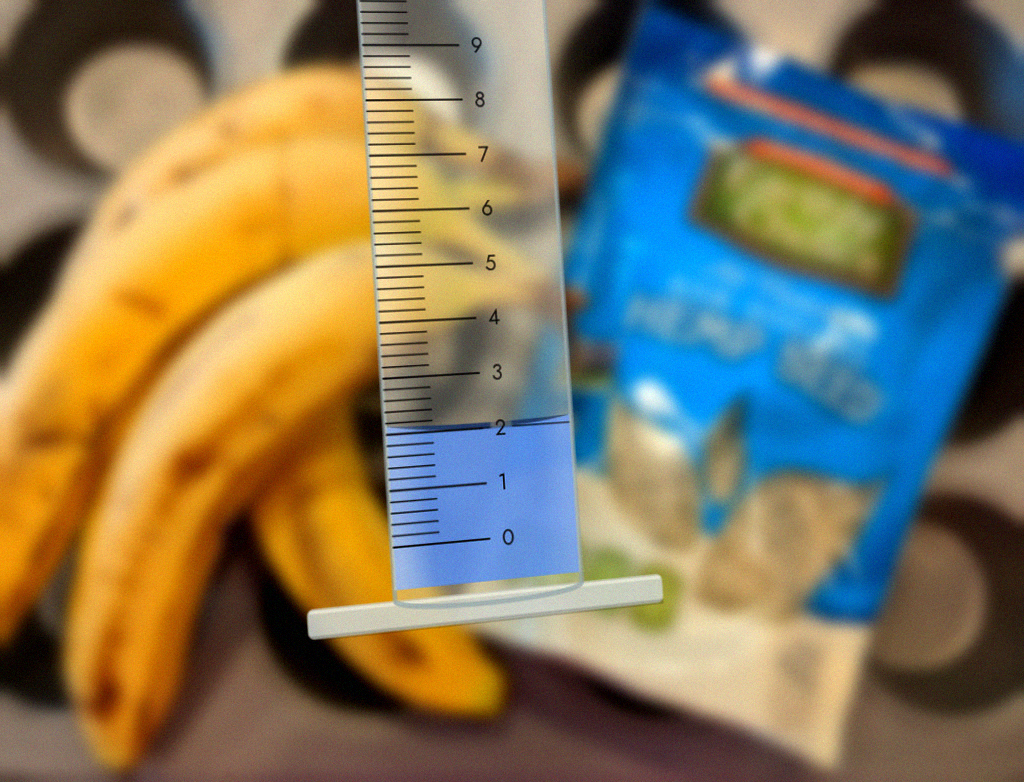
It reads 2; mL
